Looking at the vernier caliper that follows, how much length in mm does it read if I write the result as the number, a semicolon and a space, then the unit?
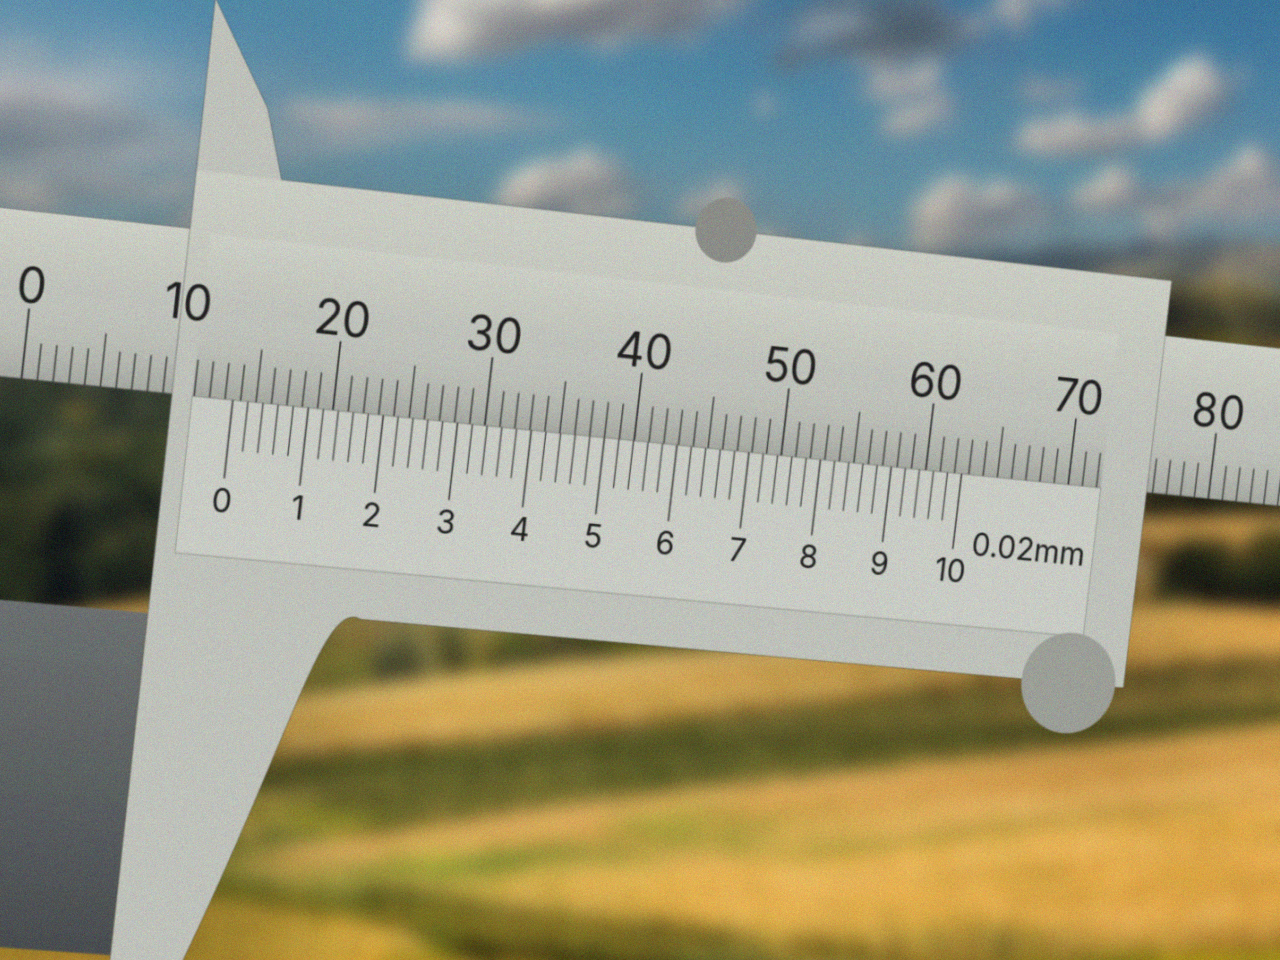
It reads 13.5; mm
